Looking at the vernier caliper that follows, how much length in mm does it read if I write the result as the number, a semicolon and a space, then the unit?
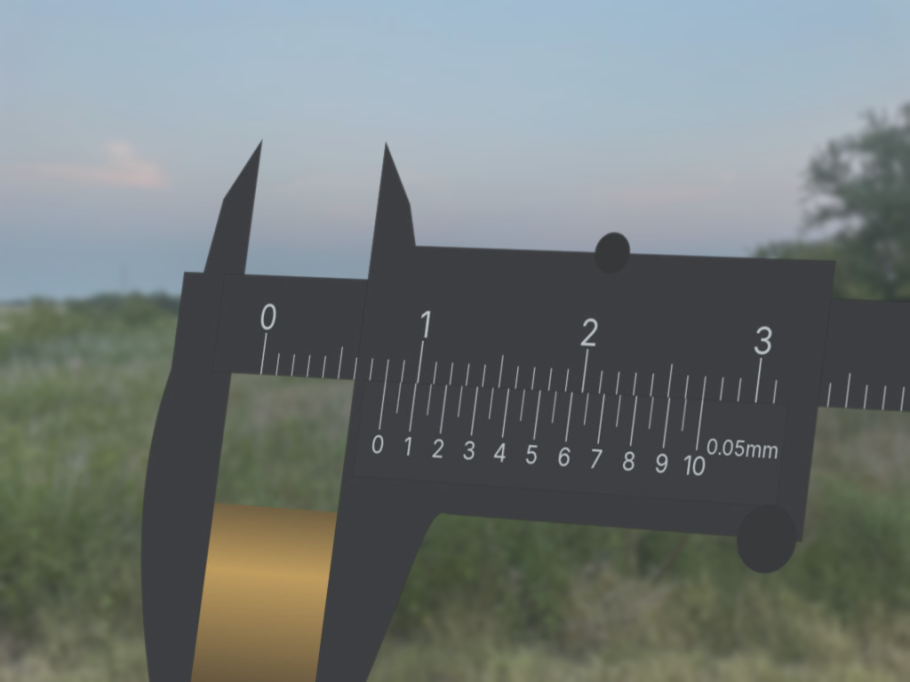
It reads 8.0; mm
